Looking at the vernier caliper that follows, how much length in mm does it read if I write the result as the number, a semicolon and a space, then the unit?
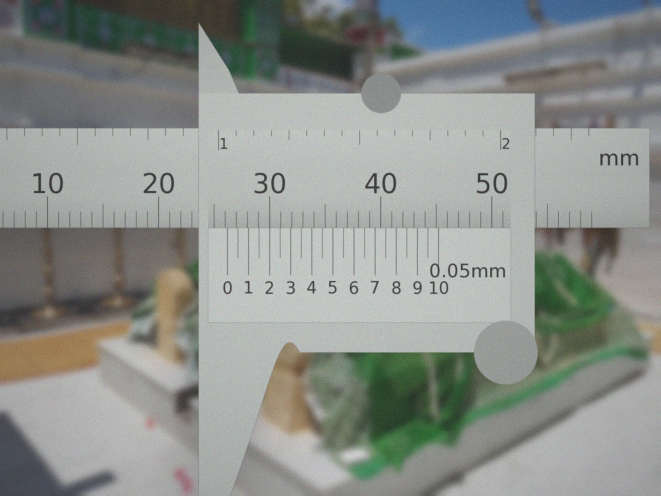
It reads 26.2; mm
